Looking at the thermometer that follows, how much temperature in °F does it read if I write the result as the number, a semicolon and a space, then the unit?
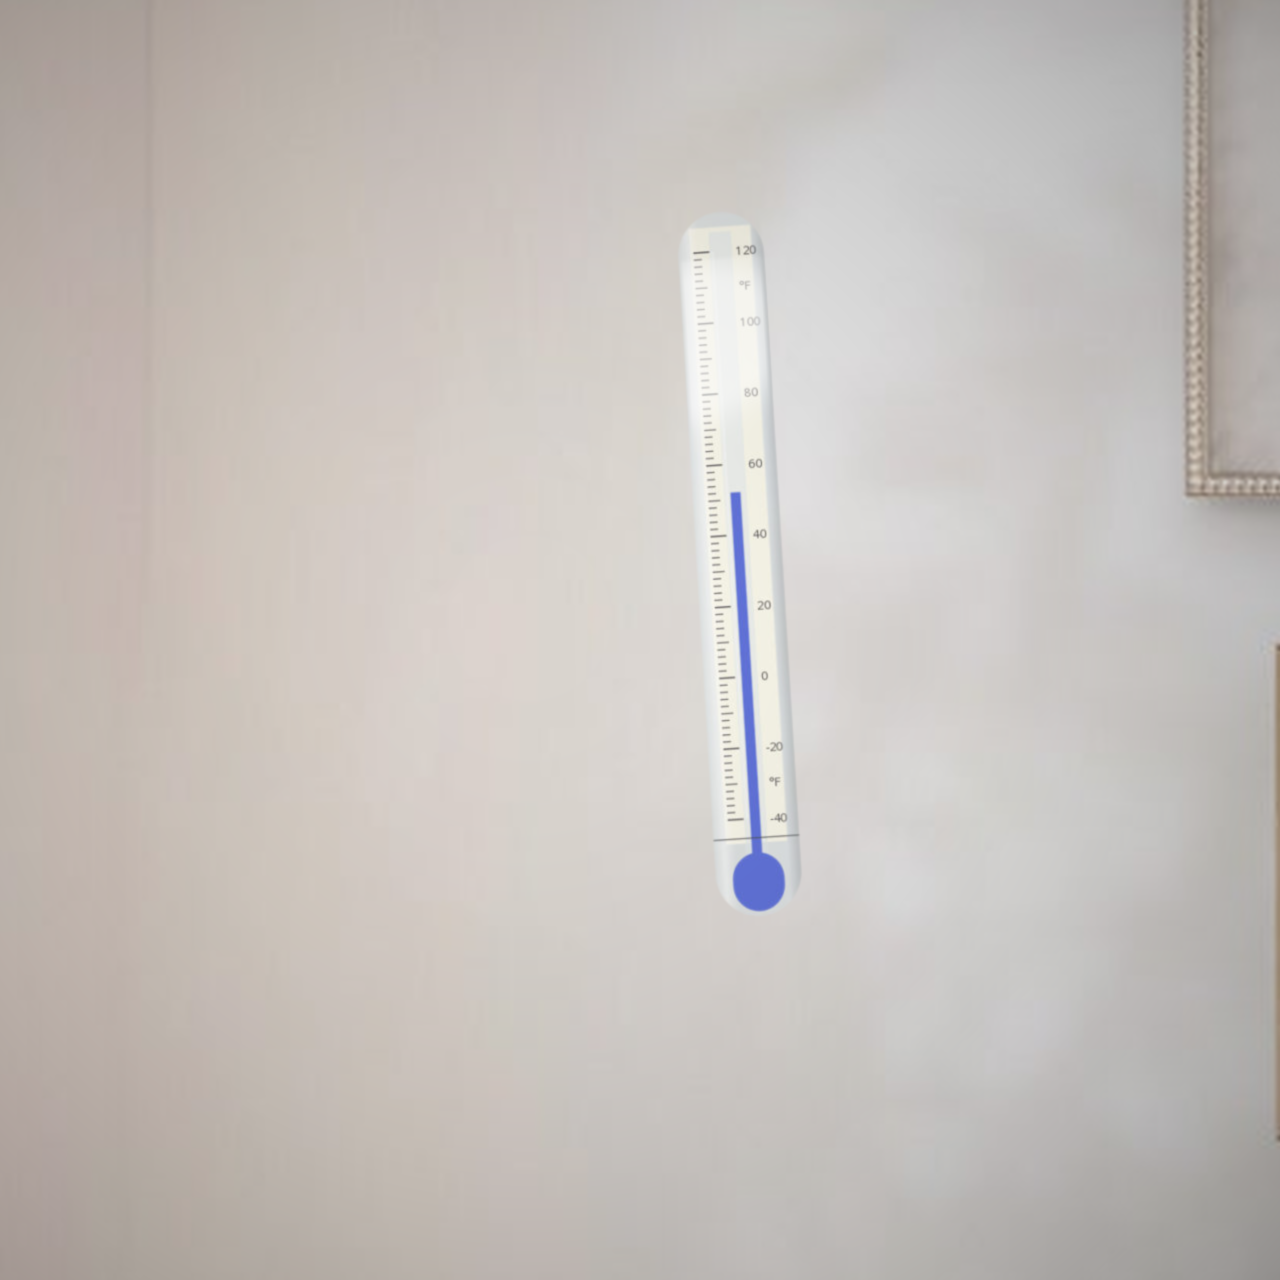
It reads 52; °F
